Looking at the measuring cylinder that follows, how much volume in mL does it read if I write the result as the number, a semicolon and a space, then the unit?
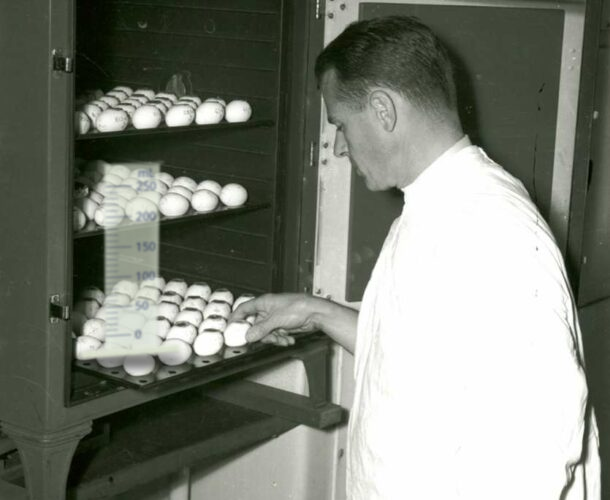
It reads 50; mL
